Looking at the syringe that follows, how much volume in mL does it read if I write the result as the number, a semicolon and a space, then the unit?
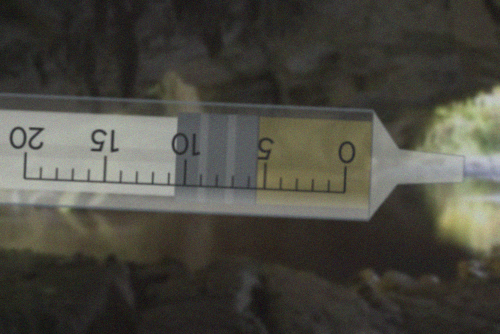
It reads 5.5; mL
